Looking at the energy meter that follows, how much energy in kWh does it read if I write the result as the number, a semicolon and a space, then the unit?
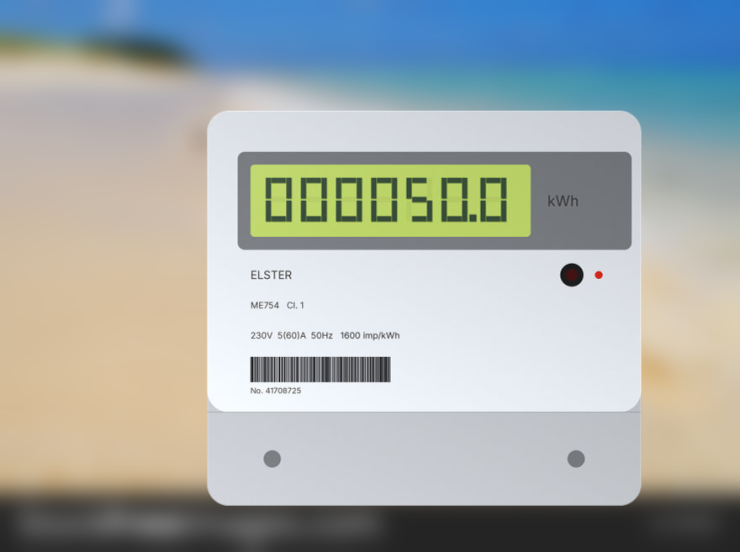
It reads 50.0; kWh
